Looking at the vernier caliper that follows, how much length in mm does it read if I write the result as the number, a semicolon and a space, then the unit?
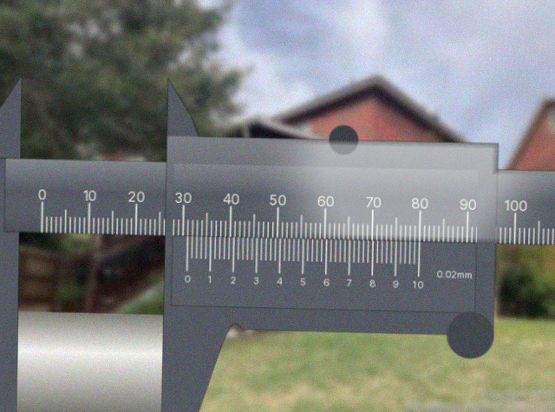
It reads 31.0; mm
